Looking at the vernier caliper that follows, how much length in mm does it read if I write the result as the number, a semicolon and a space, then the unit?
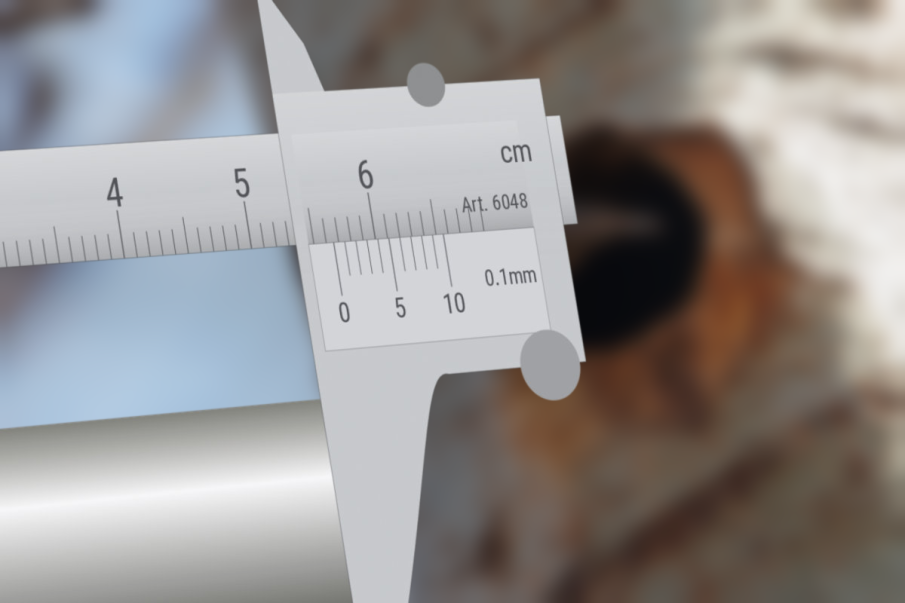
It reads 56.6; mm
